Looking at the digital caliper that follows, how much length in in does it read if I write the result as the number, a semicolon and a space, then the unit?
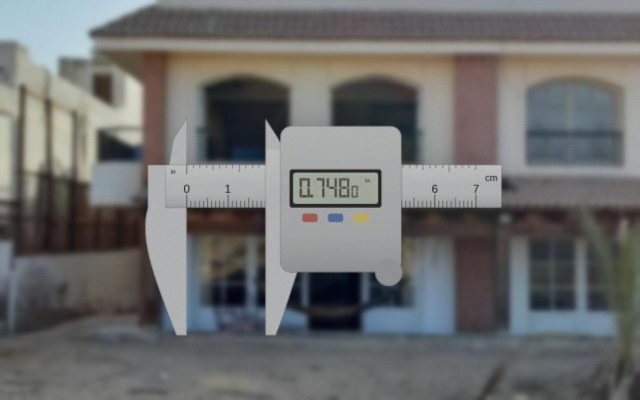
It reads 0.7480; in
